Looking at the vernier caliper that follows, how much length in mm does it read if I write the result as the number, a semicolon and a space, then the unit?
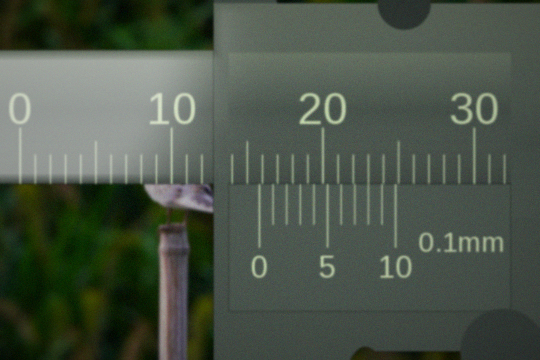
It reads 15.8; mm
